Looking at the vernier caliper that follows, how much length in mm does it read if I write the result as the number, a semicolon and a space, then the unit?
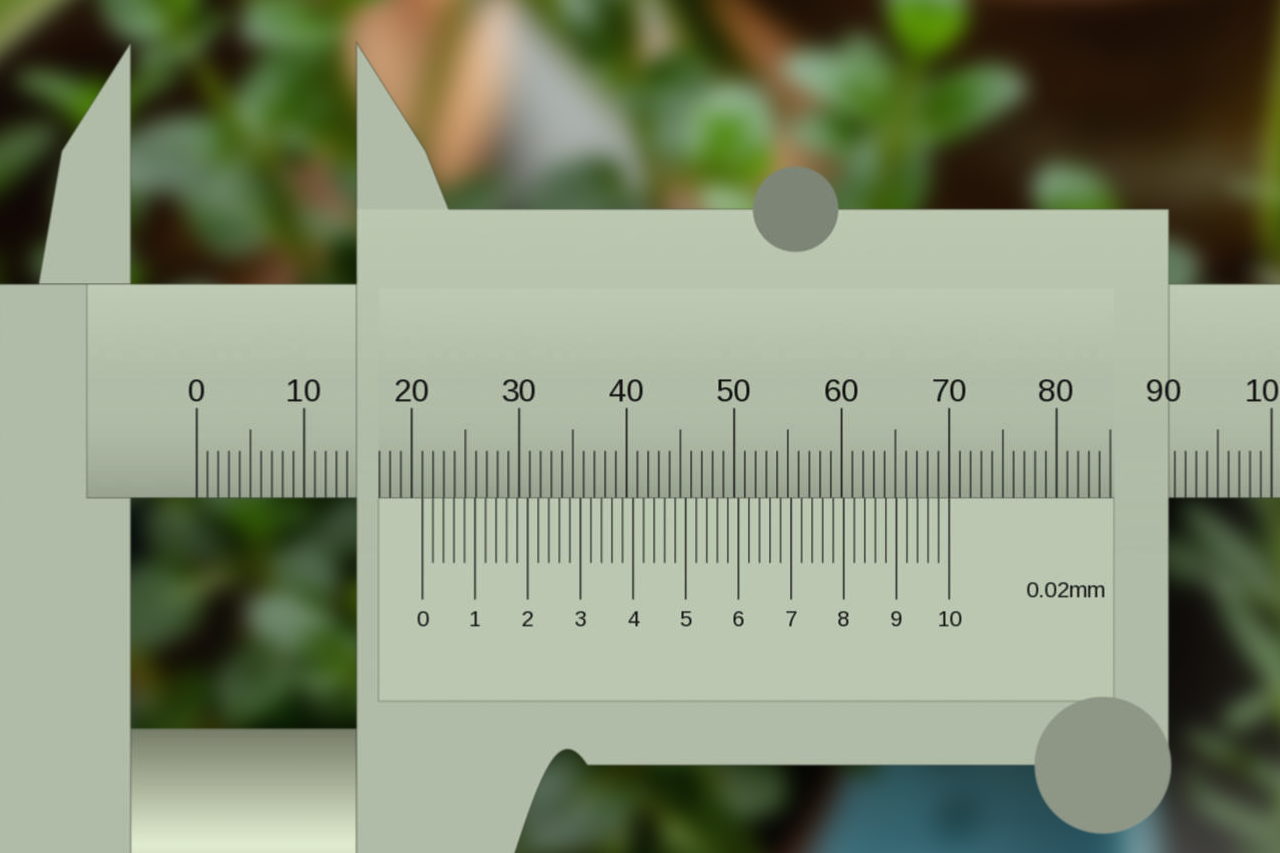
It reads 21.0; mm
